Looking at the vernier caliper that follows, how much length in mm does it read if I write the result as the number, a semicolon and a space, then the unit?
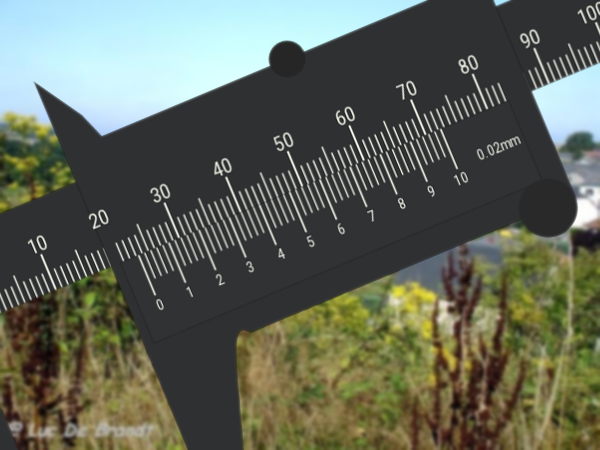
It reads 23.4; mm
